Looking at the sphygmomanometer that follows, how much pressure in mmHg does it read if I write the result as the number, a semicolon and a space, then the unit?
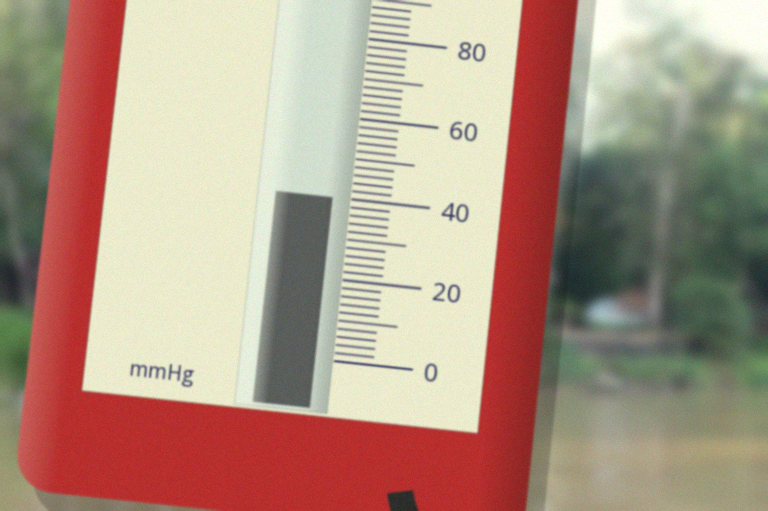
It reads 40; mmHg
